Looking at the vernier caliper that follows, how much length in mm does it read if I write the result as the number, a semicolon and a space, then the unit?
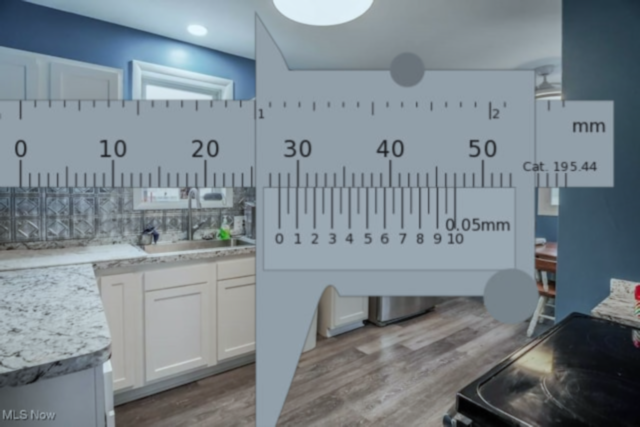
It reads 28.0; mm
